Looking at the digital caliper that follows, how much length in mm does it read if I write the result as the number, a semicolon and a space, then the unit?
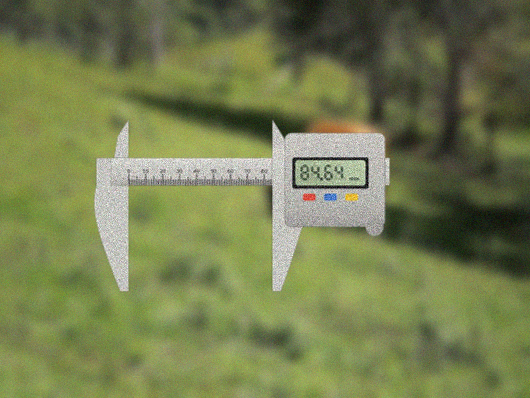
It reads 84.64; mm
